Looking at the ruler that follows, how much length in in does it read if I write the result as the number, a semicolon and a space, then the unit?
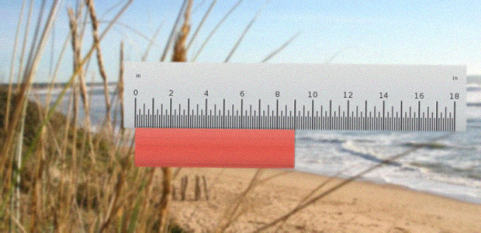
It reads 9; in
